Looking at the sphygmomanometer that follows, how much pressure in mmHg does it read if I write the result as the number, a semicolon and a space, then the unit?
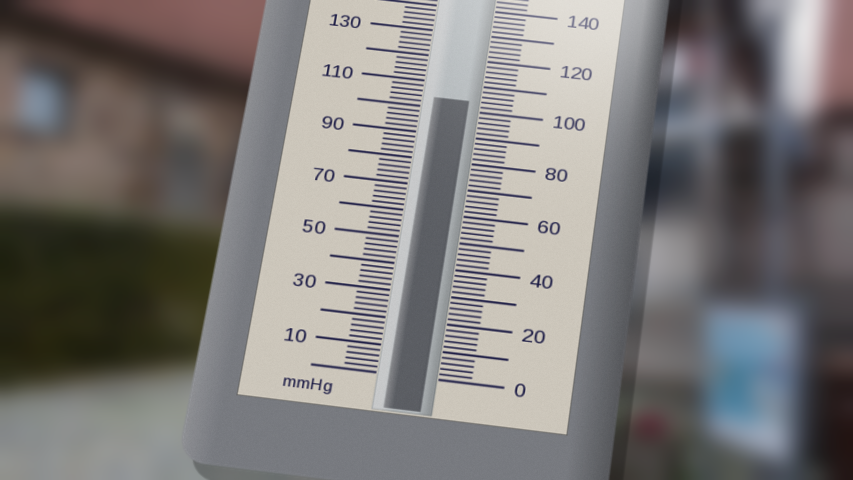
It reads 104; mmHg
